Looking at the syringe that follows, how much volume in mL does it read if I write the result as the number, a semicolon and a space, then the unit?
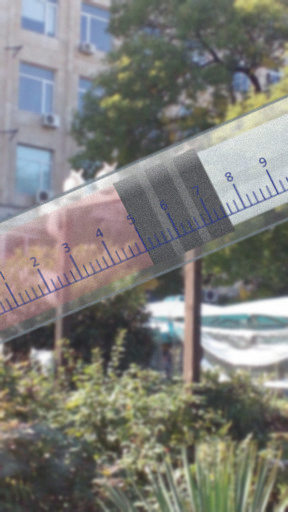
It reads 5; mL
